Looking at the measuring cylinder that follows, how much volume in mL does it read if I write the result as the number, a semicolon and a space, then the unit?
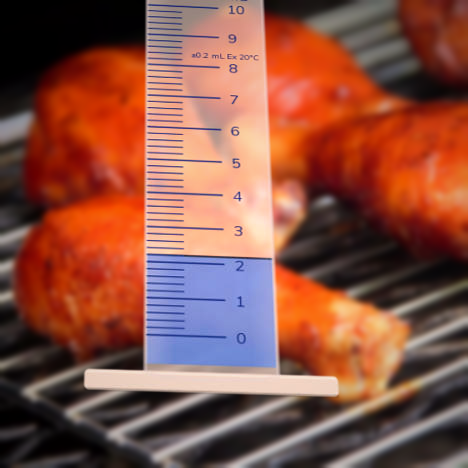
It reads 2.2; mL
